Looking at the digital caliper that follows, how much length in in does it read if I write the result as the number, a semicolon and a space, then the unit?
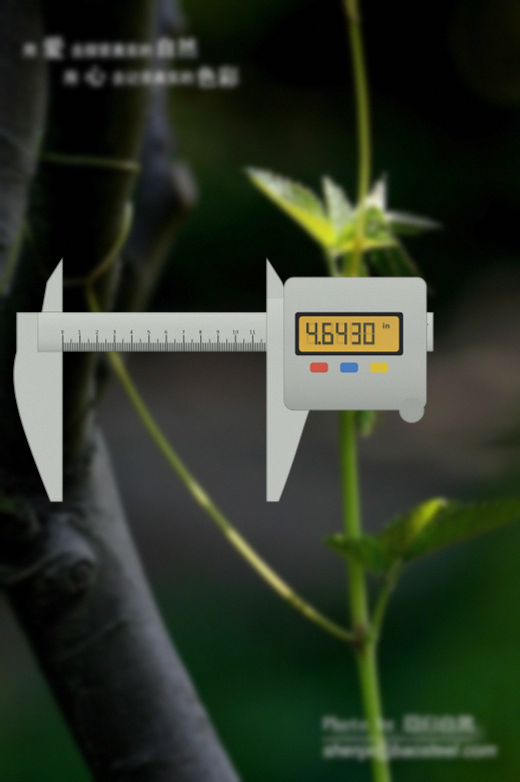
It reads 4.6430; in
